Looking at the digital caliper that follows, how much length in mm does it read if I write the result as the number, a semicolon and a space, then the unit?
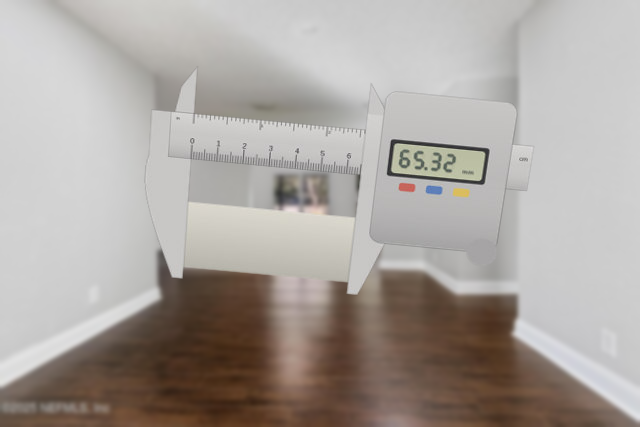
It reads 65.32; mm
